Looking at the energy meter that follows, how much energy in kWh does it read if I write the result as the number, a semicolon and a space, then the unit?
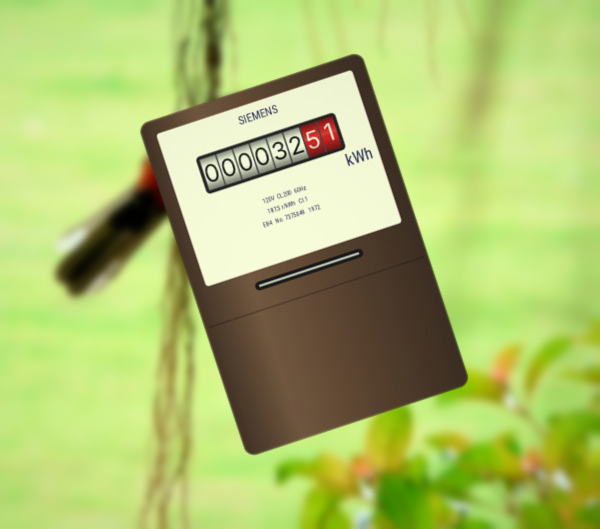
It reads 32.51; kWh
